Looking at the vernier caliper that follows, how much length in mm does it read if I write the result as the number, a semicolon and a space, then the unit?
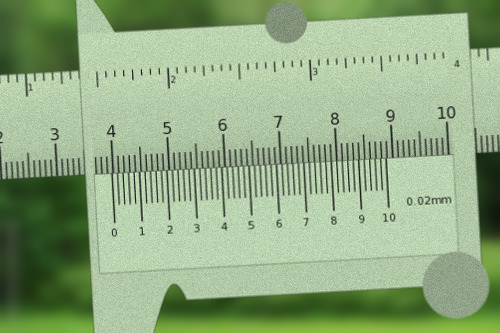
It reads 39.8; mm
